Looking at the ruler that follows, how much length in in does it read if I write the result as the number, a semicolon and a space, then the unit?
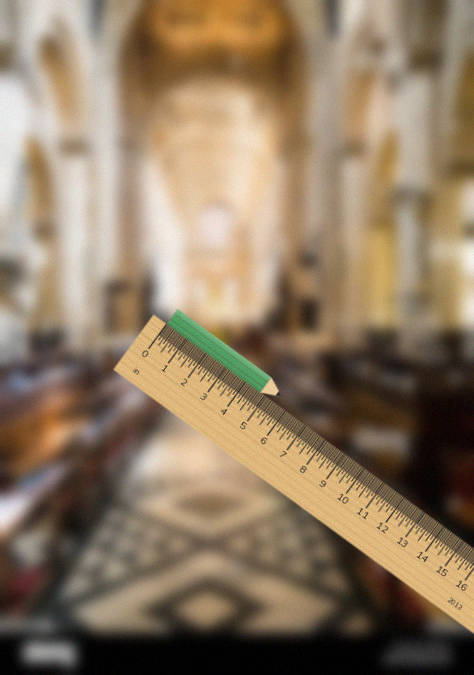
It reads 5.5; in
